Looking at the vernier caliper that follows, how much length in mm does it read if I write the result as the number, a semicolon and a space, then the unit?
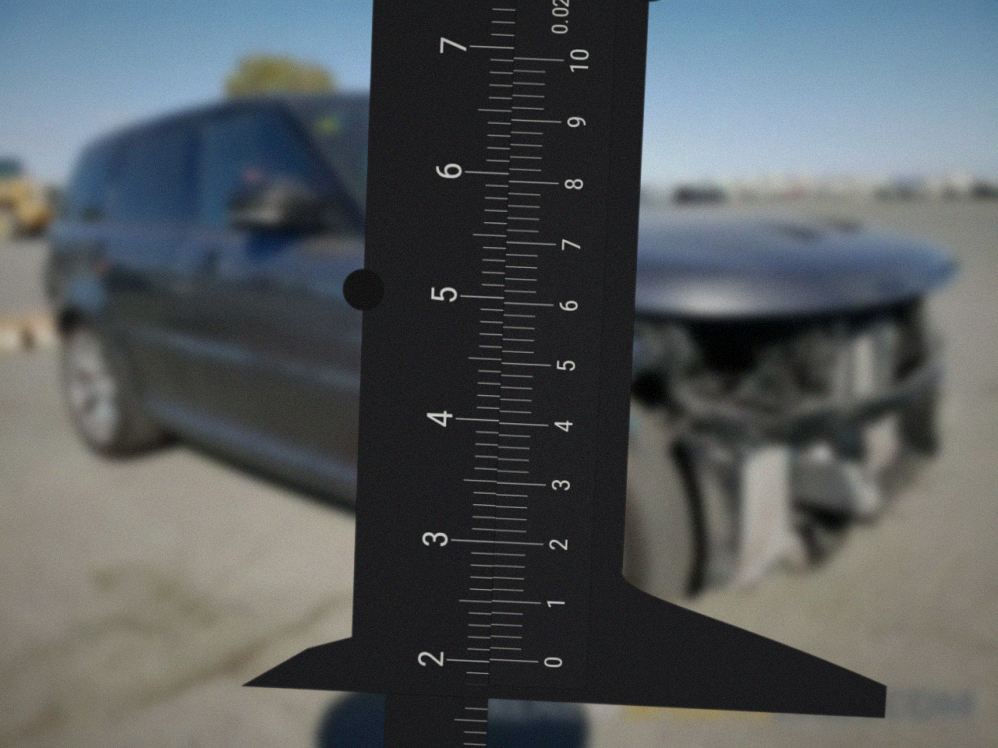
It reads 20.2; mm
